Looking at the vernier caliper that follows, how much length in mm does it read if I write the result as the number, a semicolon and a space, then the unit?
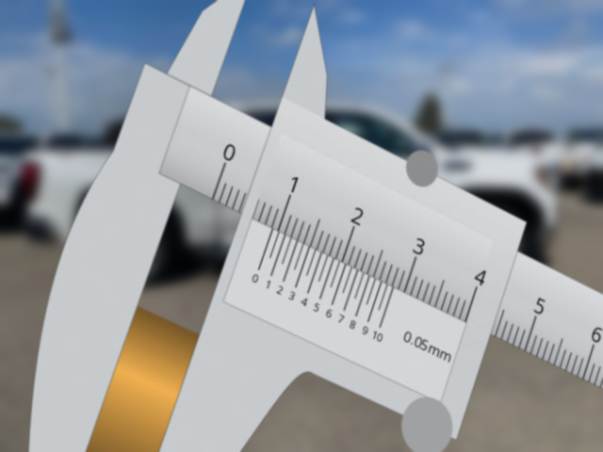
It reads 9.2; mm
